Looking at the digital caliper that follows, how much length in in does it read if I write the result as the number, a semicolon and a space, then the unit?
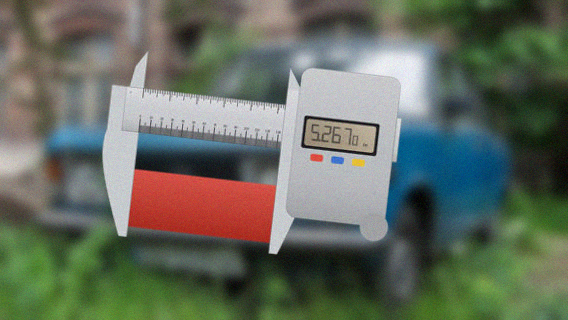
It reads 5.2670; in
